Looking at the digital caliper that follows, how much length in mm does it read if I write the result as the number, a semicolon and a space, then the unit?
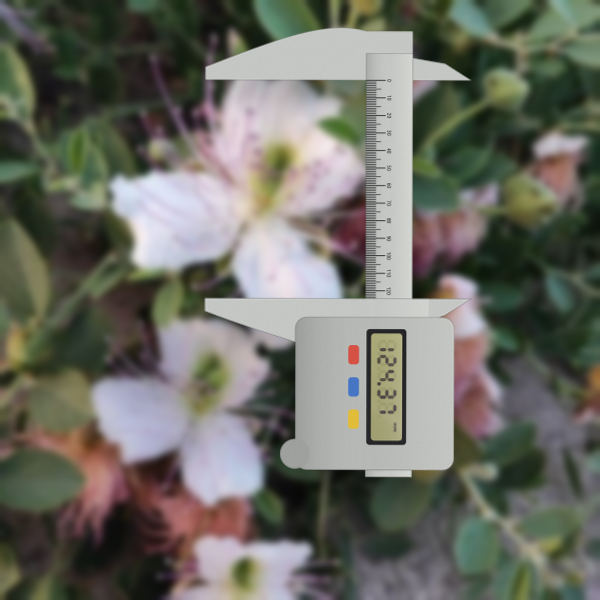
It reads 124.37; mm
